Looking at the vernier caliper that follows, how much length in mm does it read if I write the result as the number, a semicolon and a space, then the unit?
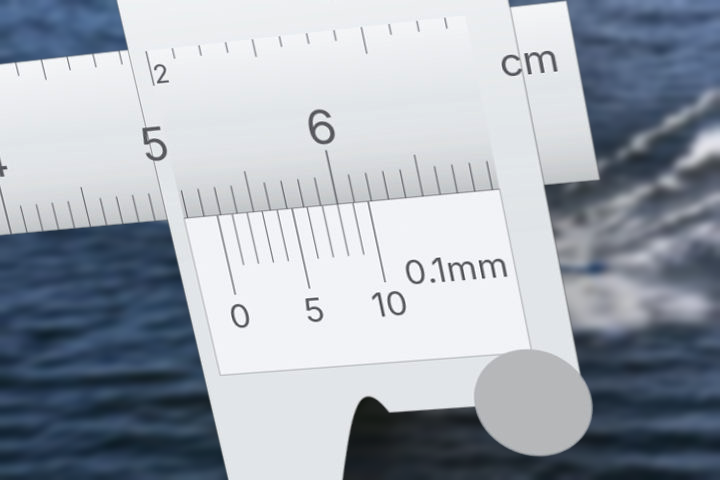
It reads 52.8; mm
